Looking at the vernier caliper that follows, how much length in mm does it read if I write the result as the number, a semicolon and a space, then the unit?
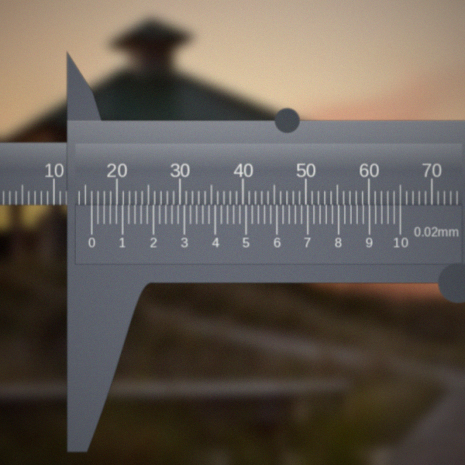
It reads 16.0; mm
